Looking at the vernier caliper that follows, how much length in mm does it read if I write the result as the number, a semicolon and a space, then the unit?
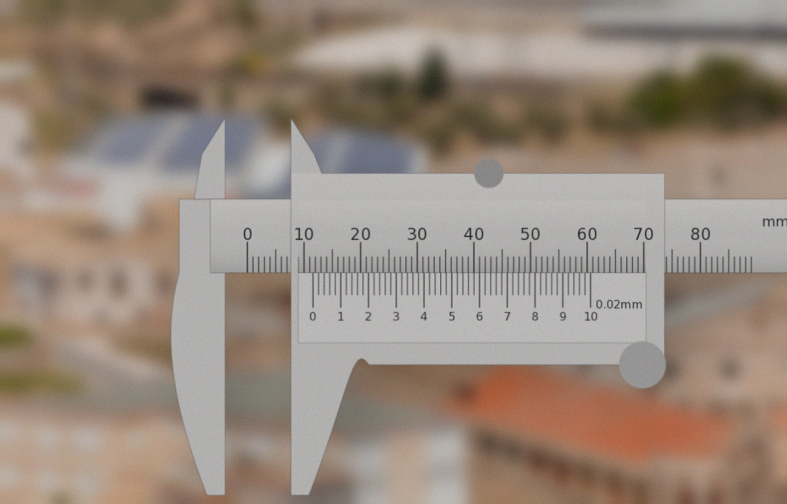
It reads 11.6; mm
